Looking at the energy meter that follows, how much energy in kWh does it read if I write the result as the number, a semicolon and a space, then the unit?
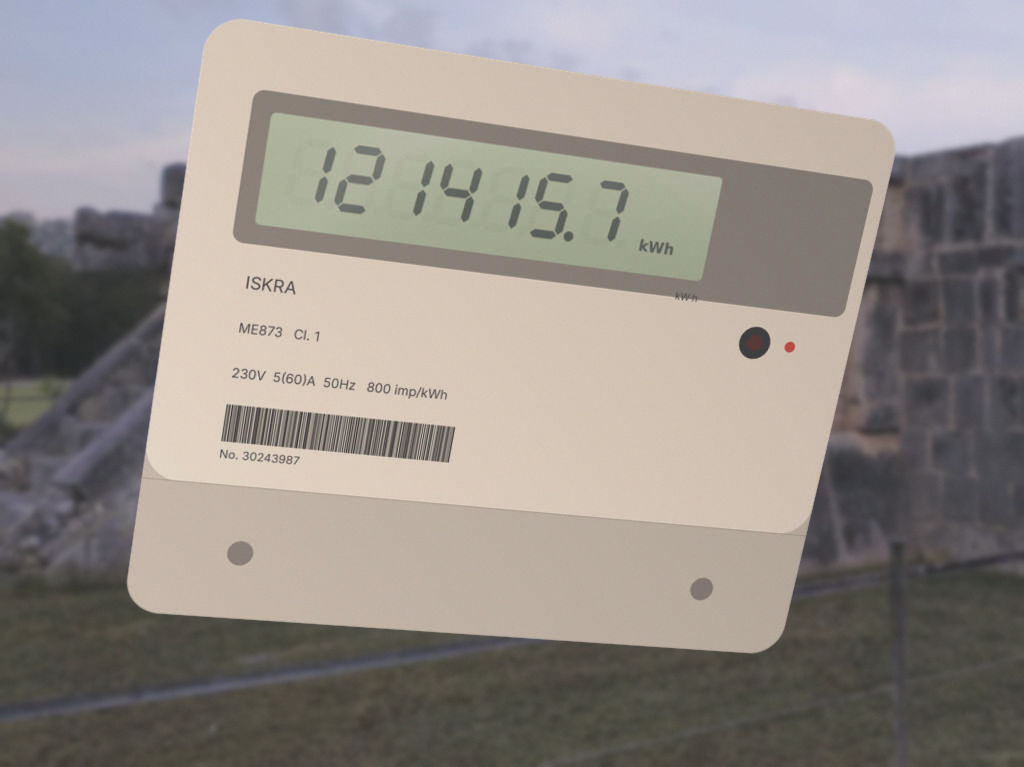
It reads 121415.7; kWh
